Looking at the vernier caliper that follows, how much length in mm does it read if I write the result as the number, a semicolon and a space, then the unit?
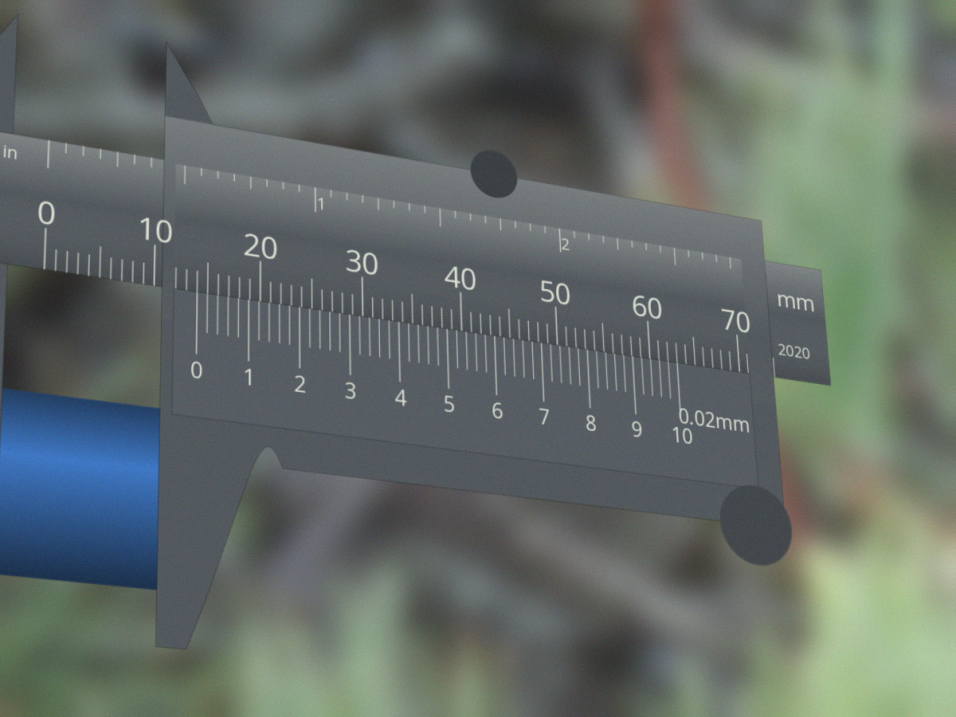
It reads 14.0; mm
